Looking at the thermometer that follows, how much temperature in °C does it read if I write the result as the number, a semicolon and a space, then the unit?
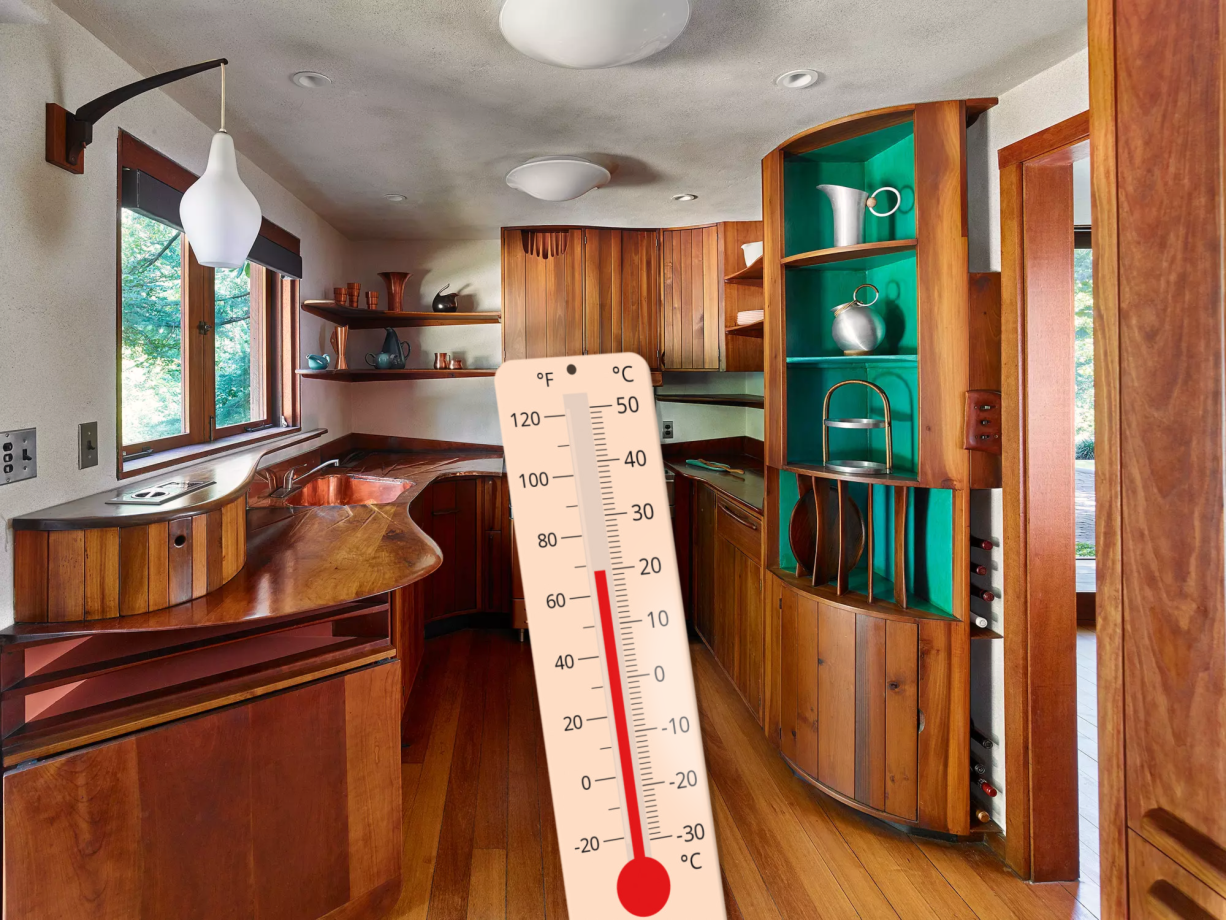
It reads 20; °C
